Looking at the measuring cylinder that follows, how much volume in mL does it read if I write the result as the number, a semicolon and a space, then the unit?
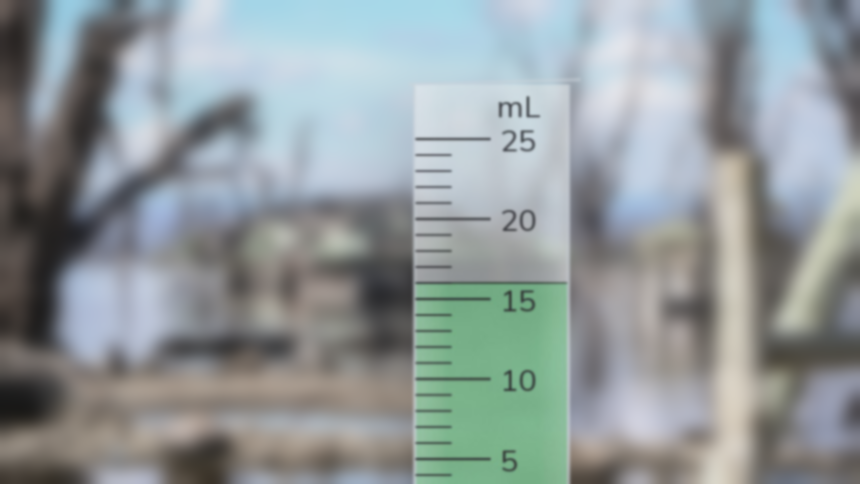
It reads 16; mL
